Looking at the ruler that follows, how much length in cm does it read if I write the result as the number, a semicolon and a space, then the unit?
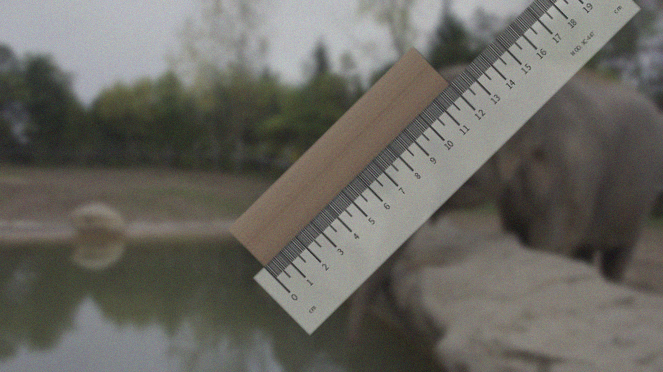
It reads 12; cm
